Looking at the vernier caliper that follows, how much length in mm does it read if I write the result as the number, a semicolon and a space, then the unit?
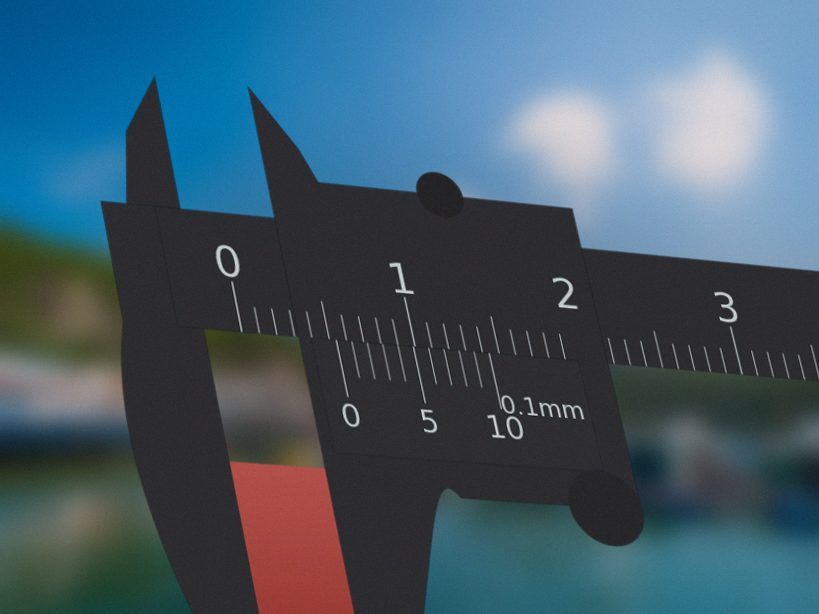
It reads 5.4; mm
